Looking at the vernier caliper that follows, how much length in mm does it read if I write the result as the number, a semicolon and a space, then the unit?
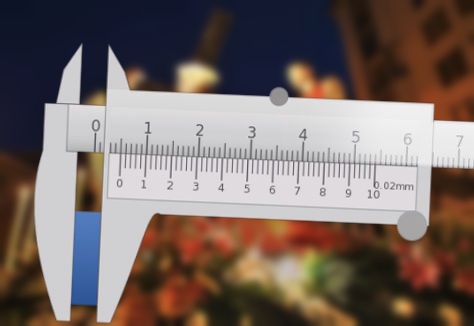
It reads 5.0; mm
